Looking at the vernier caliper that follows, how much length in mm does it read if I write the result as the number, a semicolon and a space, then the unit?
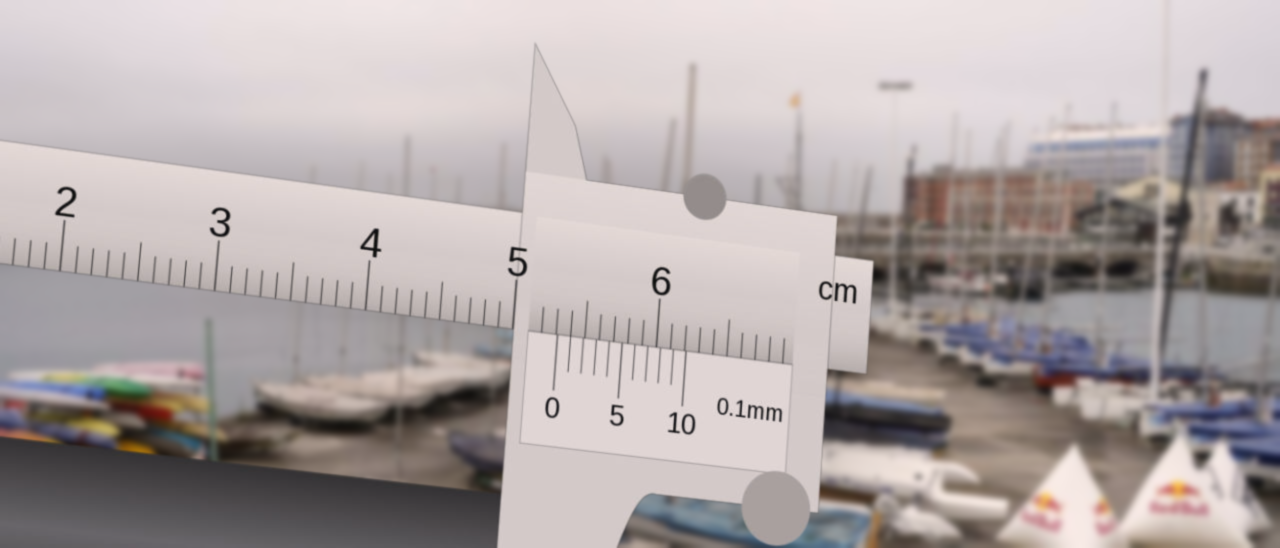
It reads 53.1; mm
